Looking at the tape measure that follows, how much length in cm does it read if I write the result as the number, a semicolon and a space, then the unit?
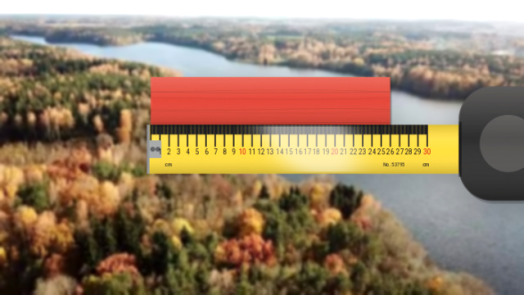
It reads 26; cm
